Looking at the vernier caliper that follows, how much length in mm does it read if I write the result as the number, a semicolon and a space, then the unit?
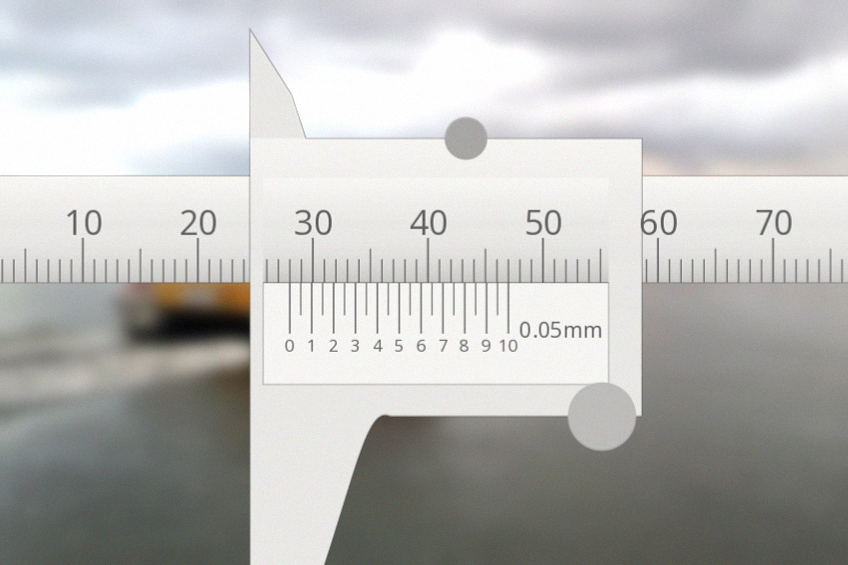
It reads 28.0; mm
